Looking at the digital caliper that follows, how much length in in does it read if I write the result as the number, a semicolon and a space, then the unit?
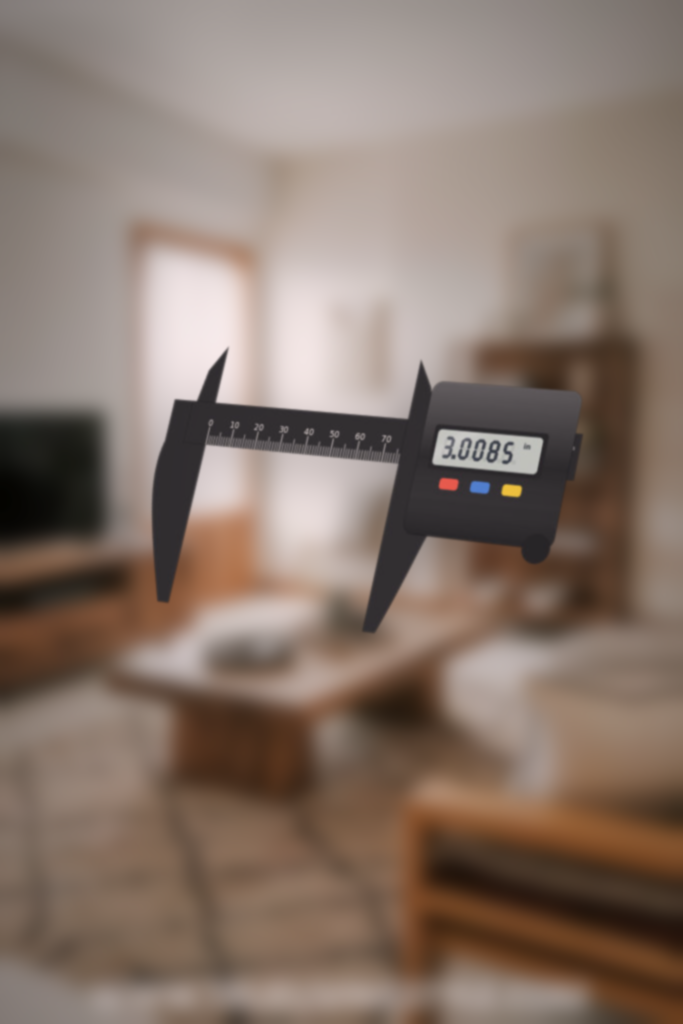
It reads 3.0085; in
